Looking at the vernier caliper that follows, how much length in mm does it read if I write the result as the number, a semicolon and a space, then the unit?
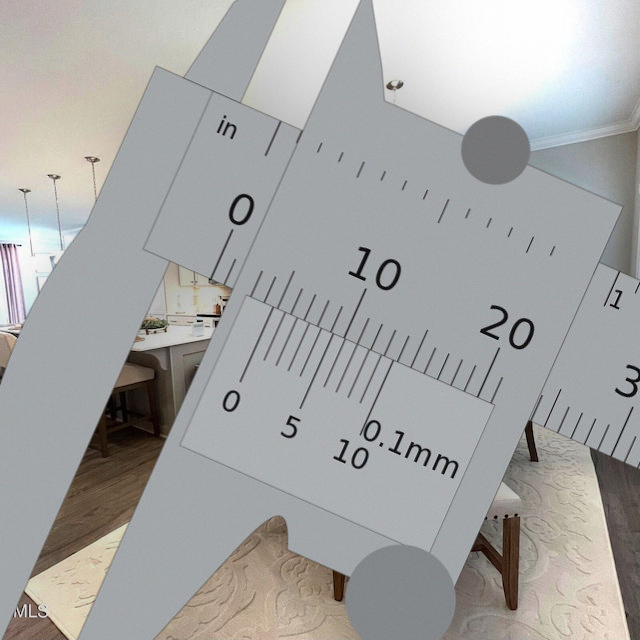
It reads 4.7; mm
